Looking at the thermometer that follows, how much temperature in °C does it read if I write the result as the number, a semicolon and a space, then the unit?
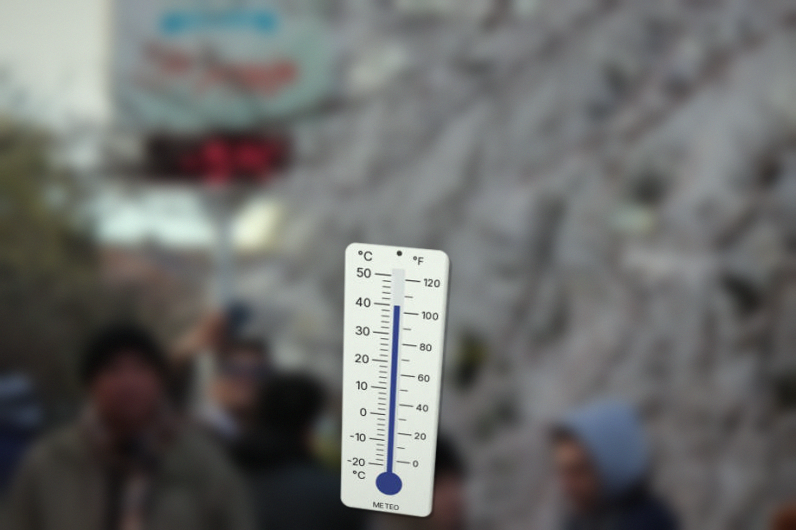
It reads 40; °C
